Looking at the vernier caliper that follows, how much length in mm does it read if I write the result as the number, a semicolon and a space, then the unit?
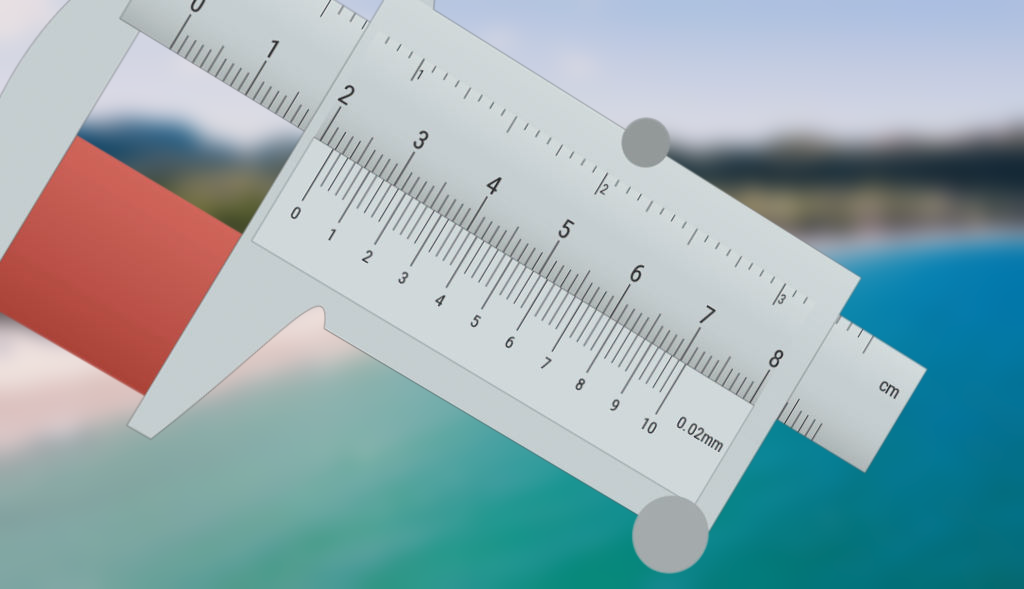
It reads 21.8; mm
